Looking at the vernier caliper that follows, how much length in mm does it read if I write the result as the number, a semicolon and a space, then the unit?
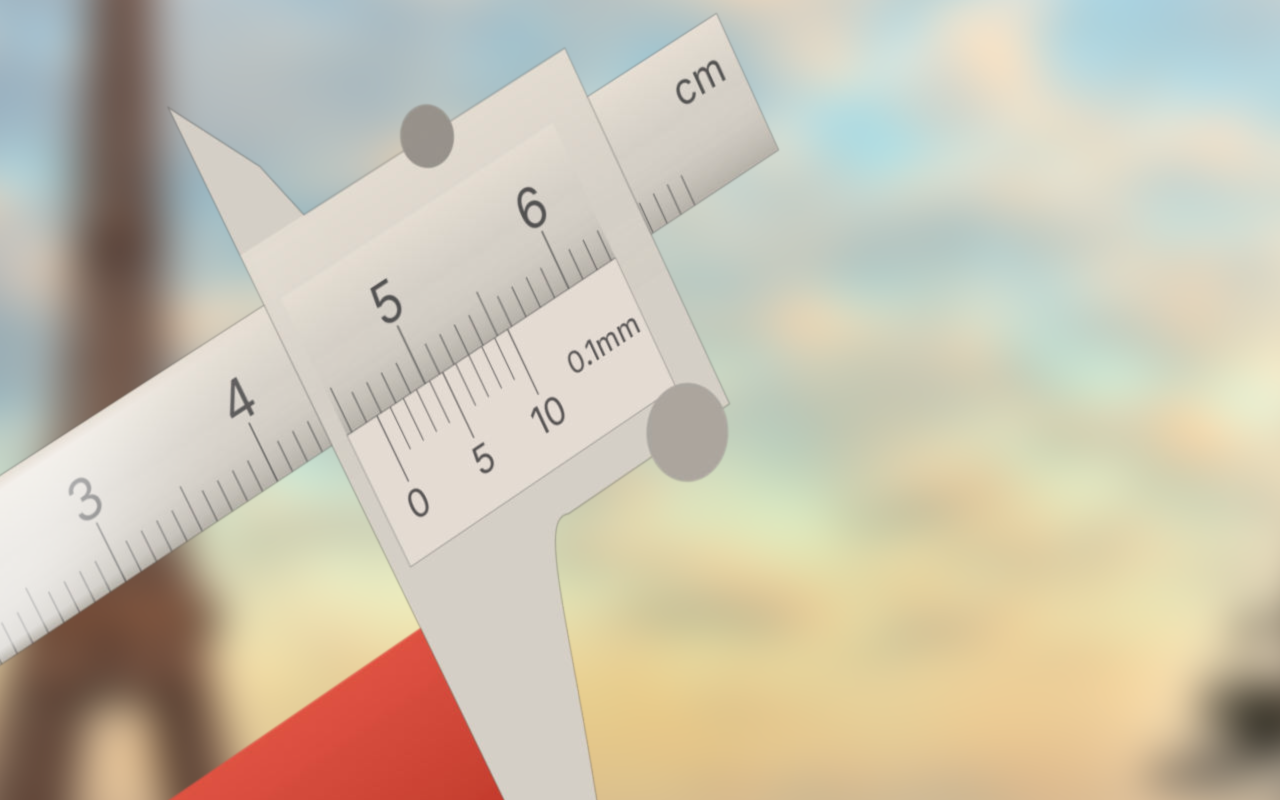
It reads 46.7; mm
